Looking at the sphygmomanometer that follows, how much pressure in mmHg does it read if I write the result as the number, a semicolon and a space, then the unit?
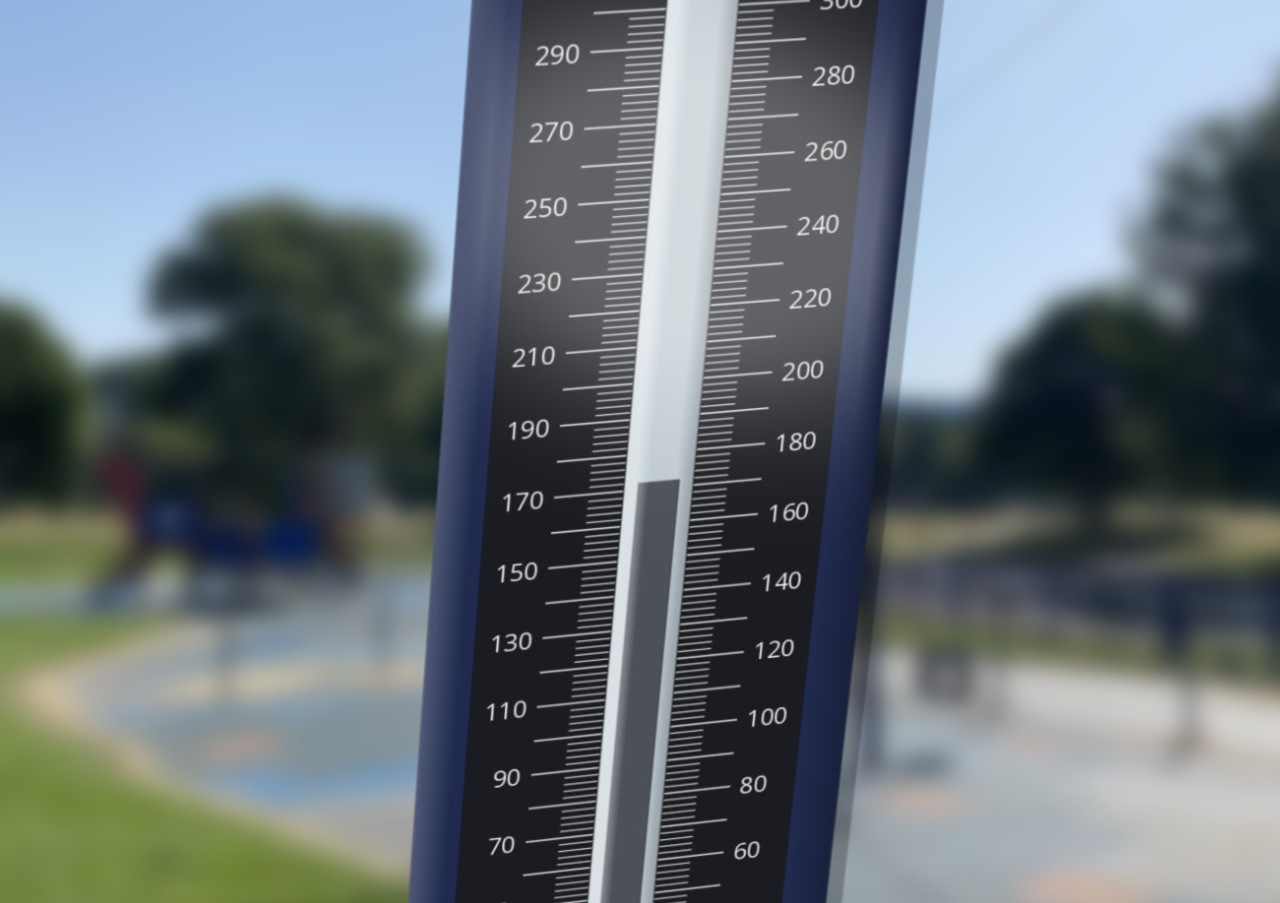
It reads 172; mmHg
